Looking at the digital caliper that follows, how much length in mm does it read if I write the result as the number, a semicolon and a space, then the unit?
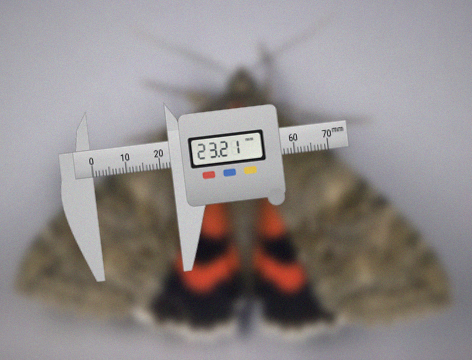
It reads 23.21; mm
